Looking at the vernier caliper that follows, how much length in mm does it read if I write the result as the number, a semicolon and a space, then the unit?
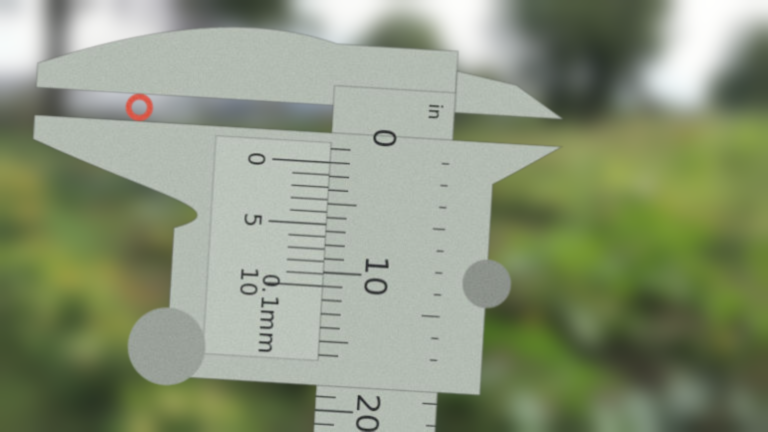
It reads 2.0; mm
